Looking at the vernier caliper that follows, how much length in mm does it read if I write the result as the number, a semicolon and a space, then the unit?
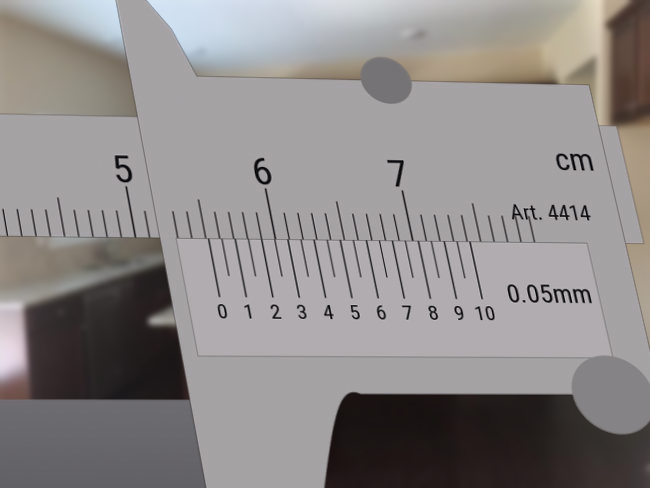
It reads 55.2; mm
